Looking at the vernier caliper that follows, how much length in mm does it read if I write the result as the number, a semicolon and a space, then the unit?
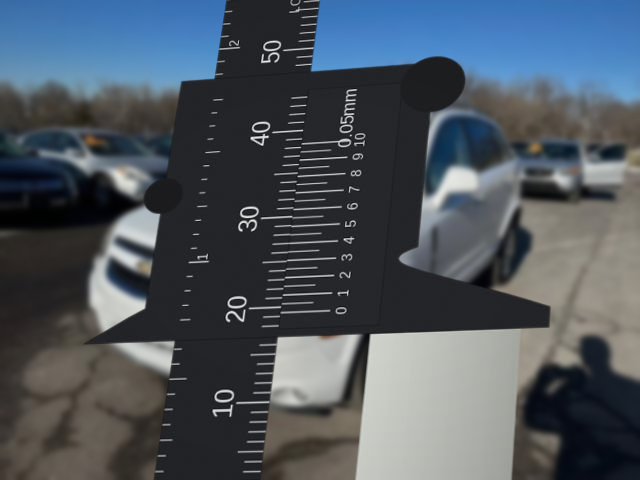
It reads 19.4; mm
